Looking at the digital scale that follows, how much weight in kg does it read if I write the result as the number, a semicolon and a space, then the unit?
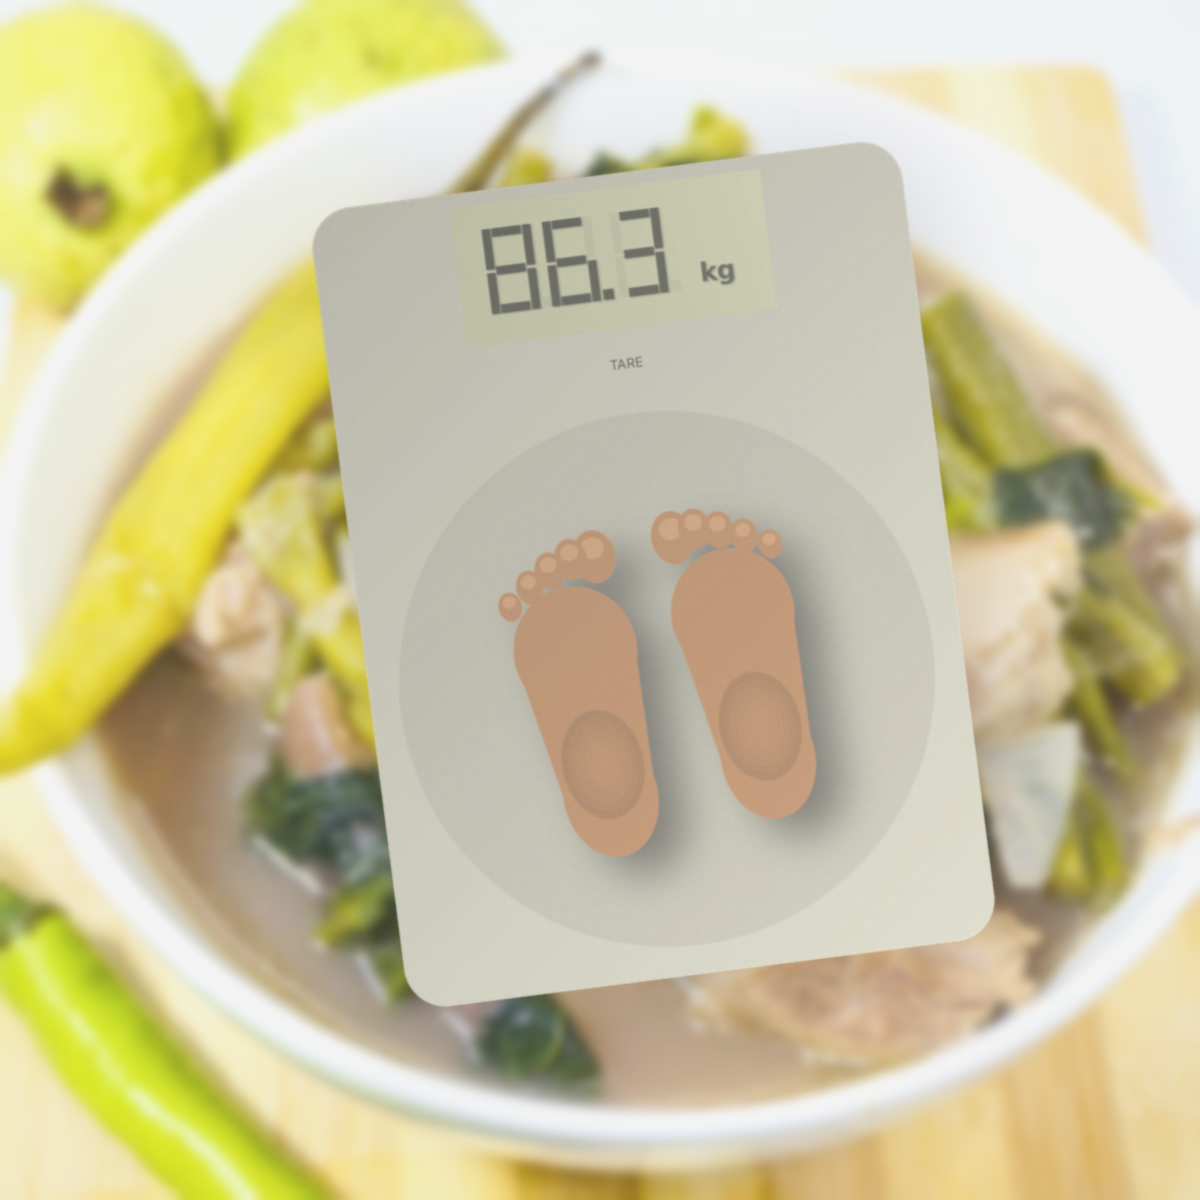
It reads 86.3; kg
